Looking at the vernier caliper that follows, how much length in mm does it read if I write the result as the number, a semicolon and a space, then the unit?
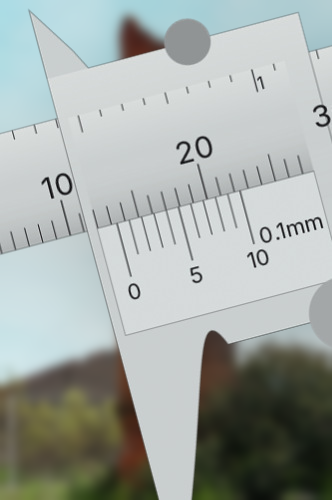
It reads 13.4; mm
